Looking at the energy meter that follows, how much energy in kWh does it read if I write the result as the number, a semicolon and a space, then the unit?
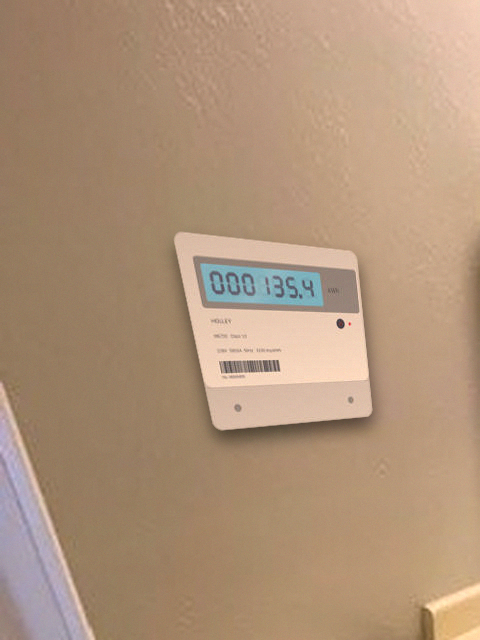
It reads 135.4; kWh
